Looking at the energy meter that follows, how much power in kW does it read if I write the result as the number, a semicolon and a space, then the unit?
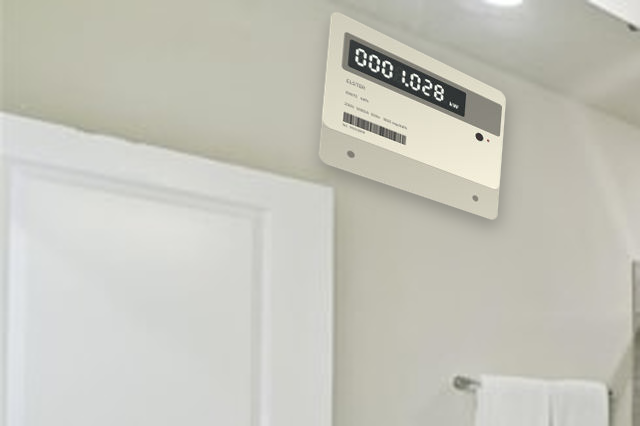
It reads 1.028; kW
